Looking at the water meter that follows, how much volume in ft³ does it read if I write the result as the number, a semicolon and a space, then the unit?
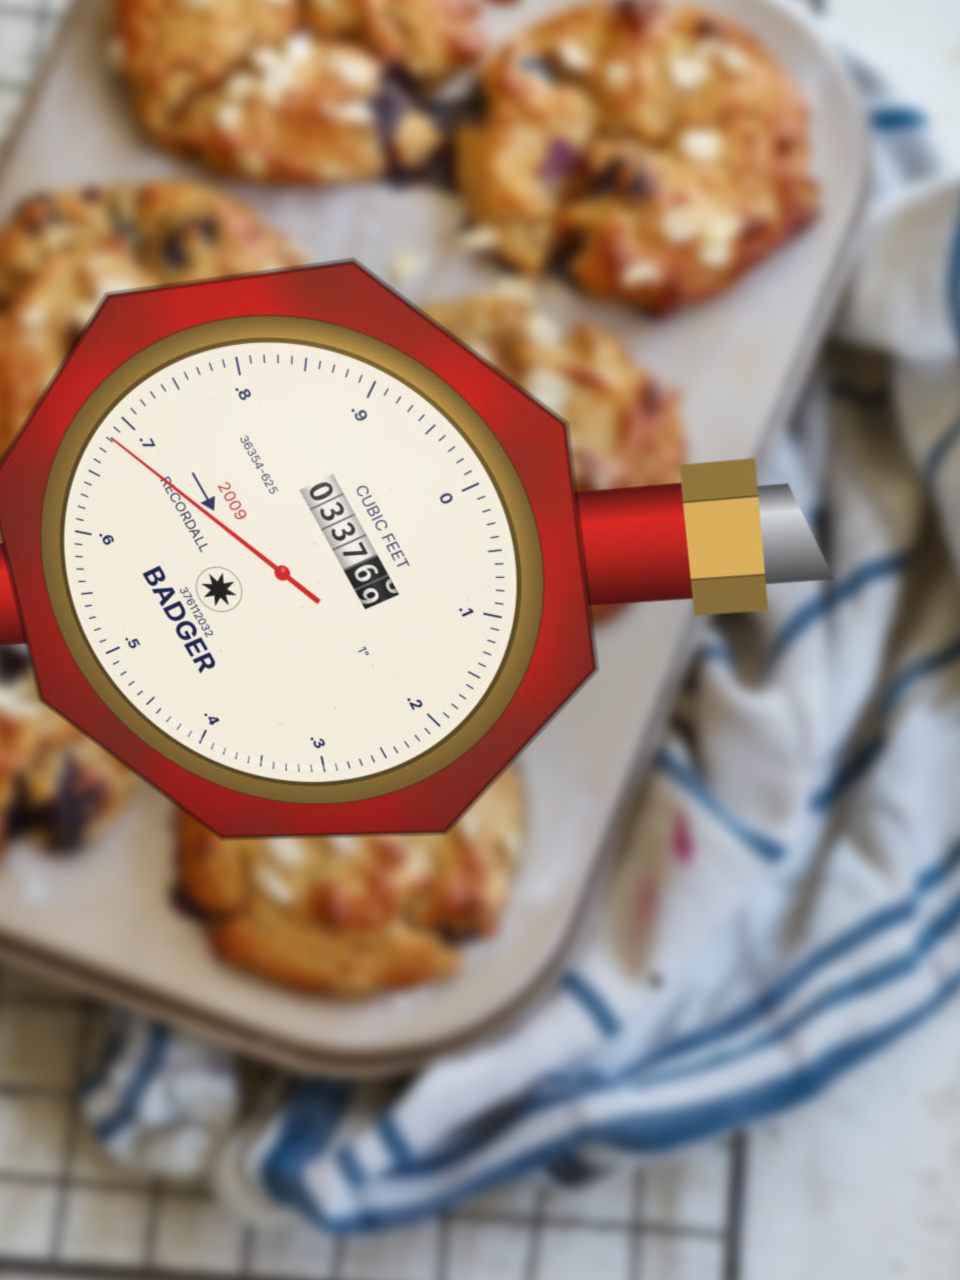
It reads 33768.68; ft³
